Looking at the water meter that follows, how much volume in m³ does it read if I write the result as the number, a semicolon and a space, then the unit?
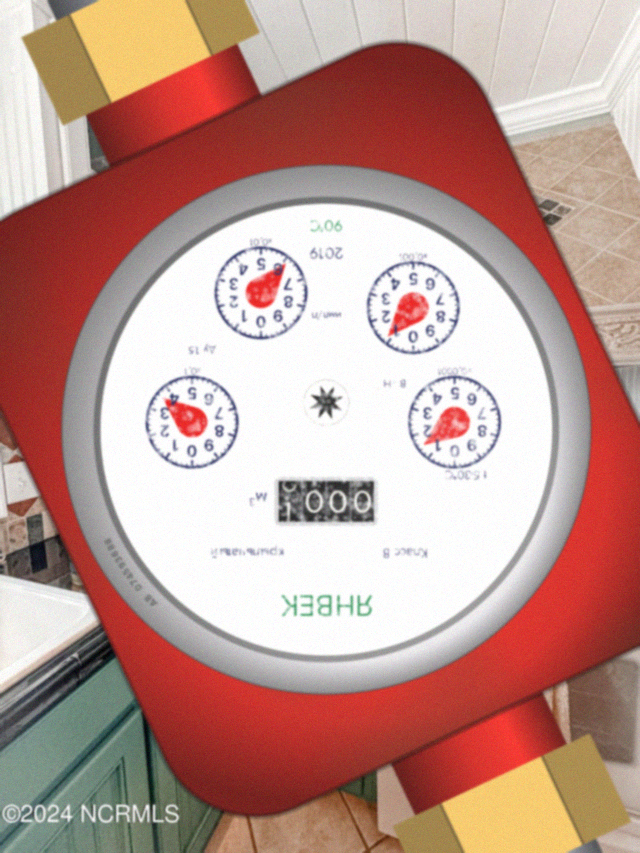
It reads 1.3611; m³
